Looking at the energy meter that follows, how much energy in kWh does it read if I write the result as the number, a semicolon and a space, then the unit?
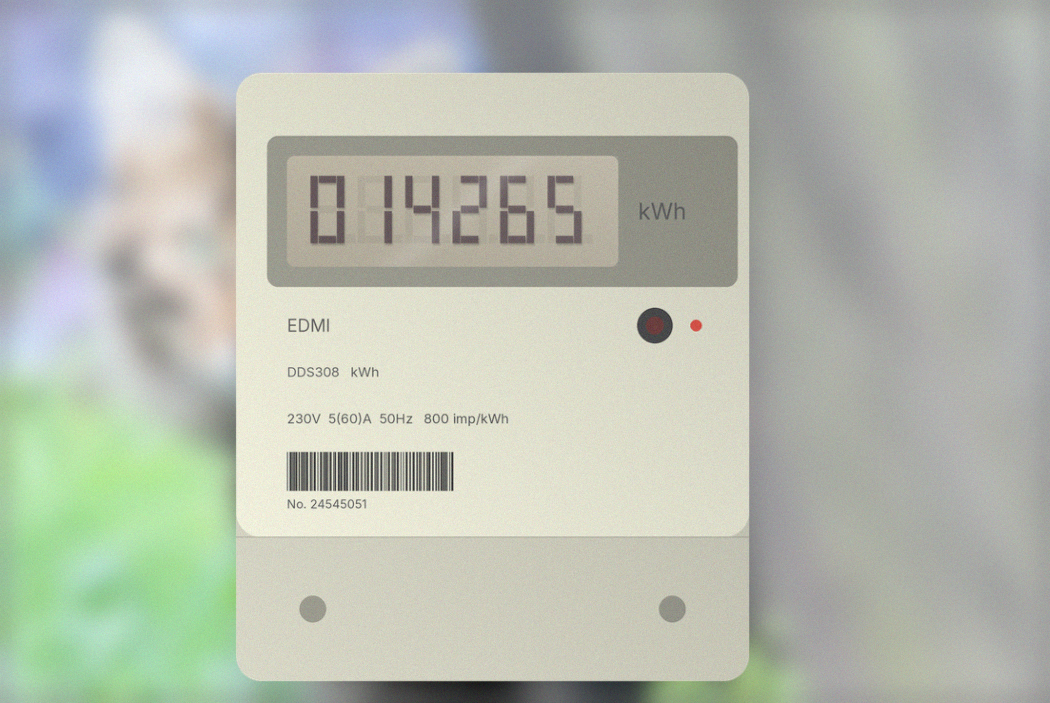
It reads 14265; kWh
